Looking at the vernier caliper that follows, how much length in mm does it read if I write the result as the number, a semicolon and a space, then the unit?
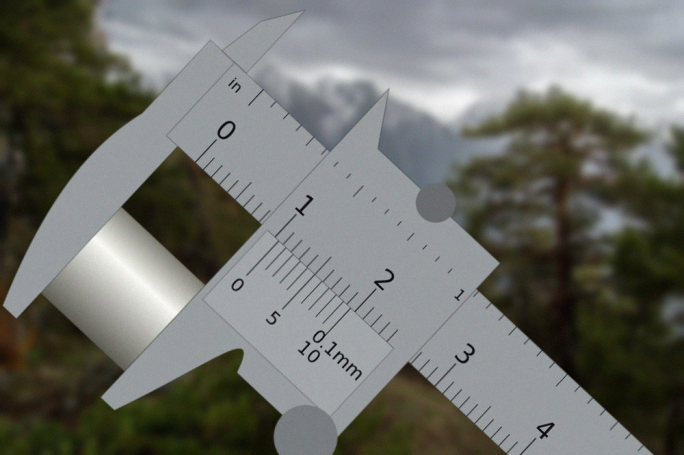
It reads 10.5; mm
